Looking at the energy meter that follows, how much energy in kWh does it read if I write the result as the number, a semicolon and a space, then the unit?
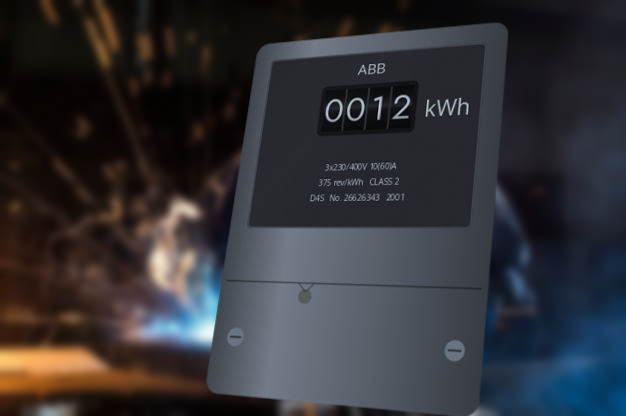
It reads 12; kWh
